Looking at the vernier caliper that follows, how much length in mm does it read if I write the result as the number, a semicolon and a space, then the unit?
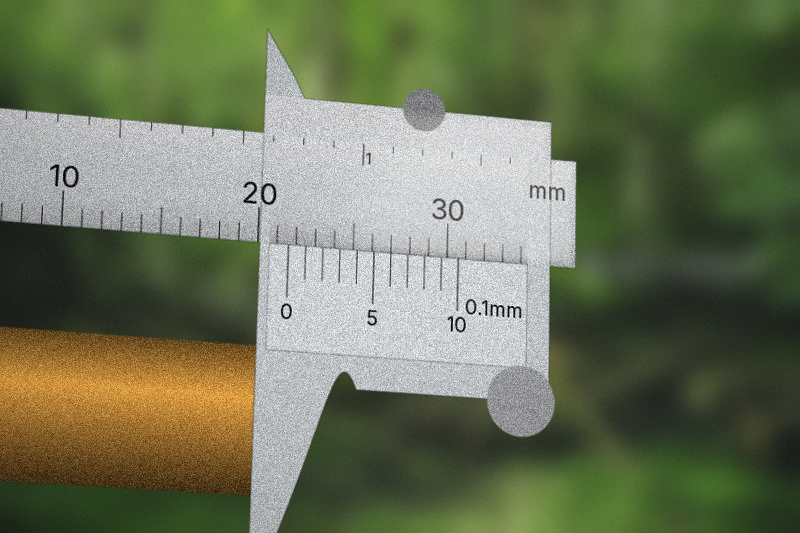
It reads 21.6; mm
